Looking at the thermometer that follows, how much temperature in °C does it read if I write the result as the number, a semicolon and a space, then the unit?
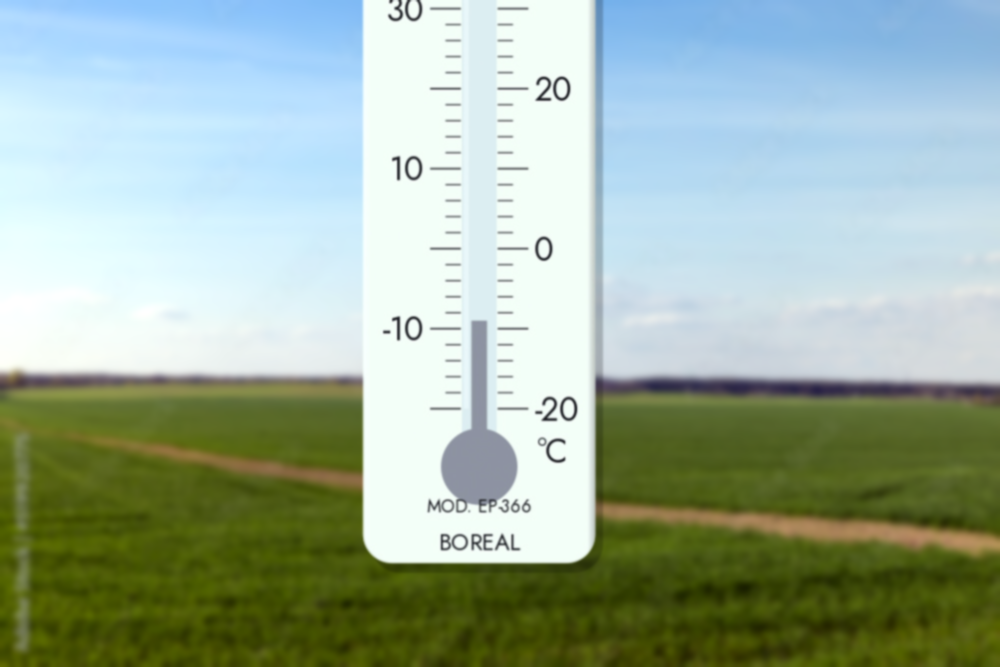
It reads -9; °C
